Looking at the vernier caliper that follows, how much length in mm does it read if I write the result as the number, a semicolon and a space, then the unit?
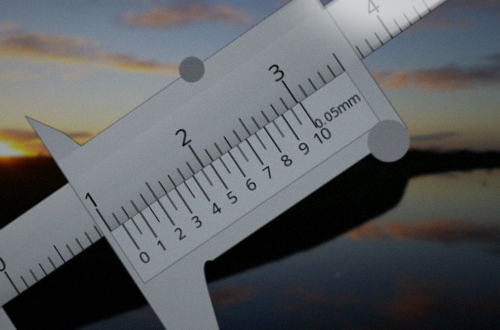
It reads 11.2; mm
